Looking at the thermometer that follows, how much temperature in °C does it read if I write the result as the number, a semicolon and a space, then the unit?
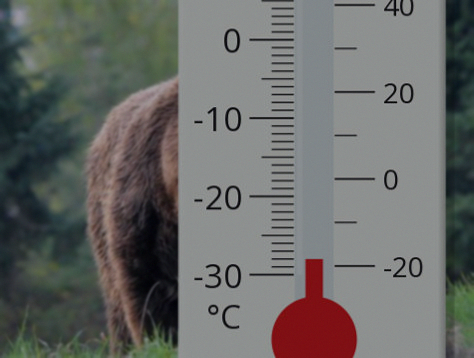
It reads -28; °C
